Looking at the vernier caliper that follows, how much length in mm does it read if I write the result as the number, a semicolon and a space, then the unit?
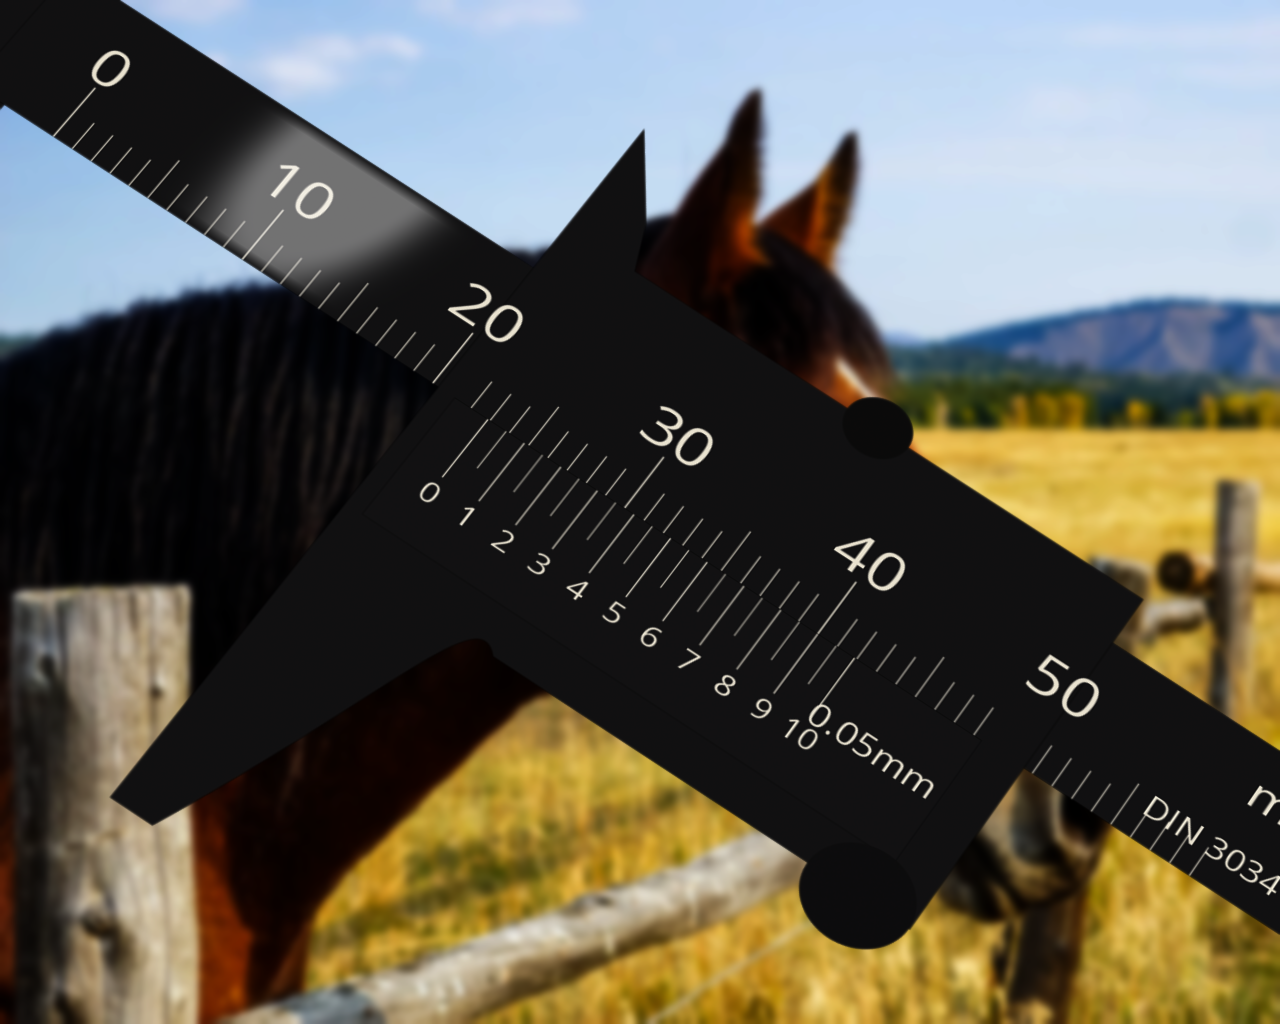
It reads 22.9; mm
